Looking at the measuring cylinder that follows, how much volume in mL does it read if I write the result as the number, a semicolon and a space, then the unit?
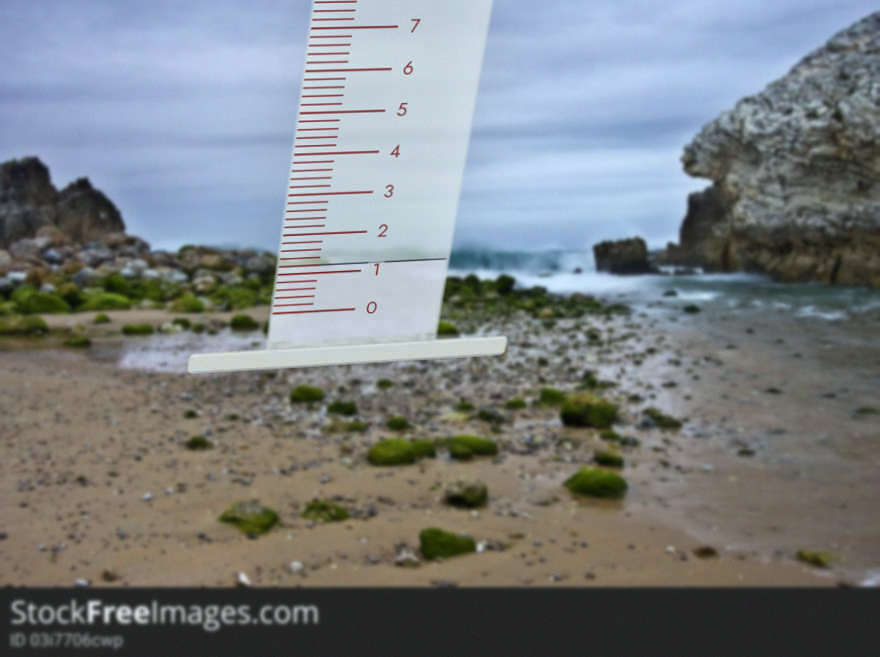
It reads 1.2; mL
